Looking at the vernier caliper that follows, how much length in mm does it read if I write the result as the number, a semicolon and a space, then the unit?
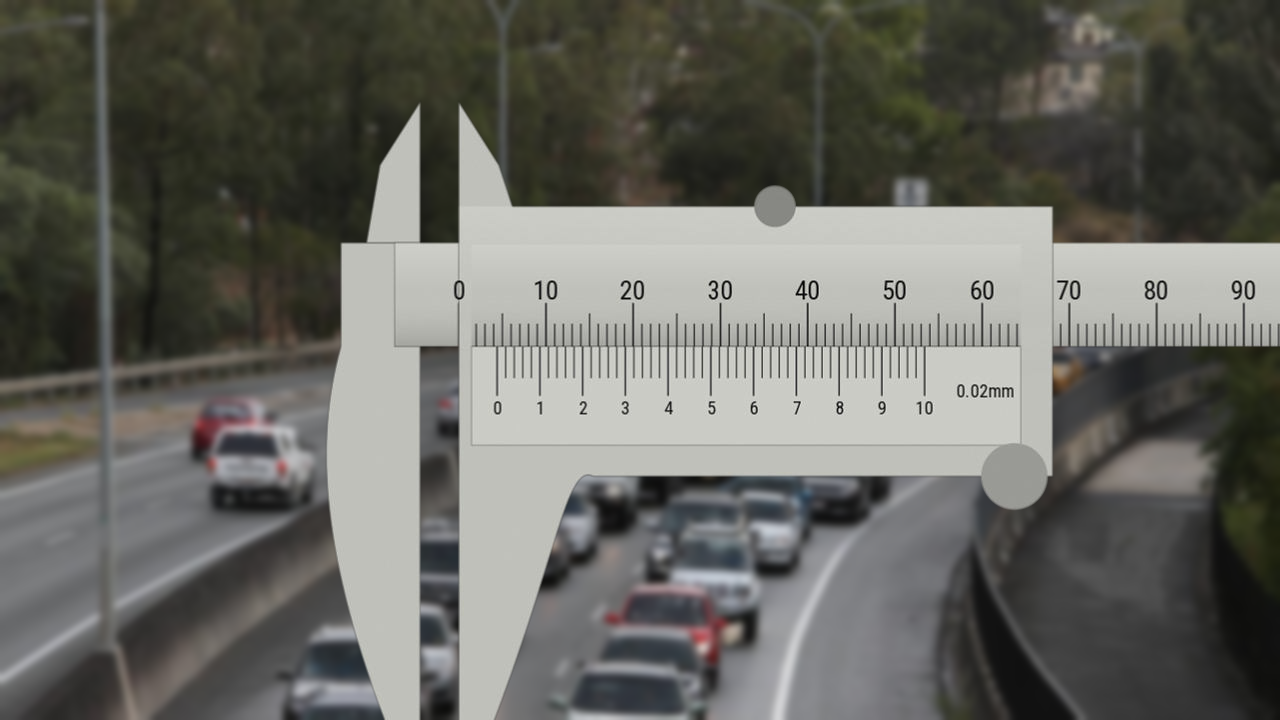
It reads 4.4; mm
